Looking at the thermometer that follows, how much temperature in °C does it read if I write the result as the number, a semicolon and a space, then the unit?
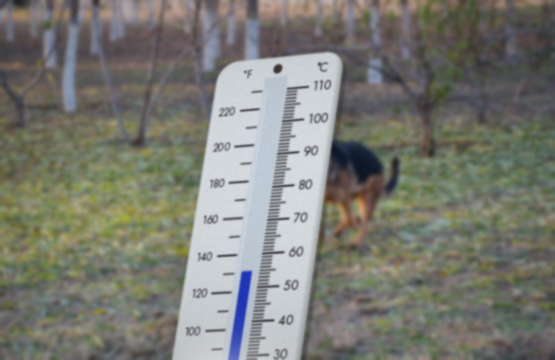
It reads 55; °C
